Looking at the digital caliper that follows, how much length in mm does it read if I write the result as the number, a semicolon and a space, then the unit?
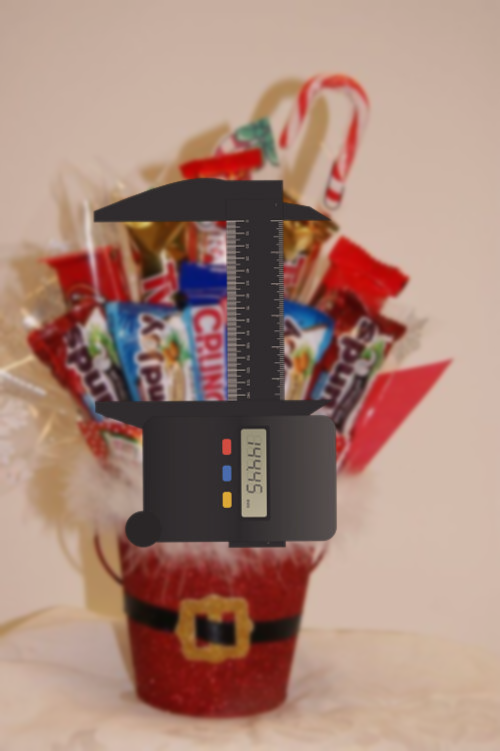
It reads 144.45; mm
